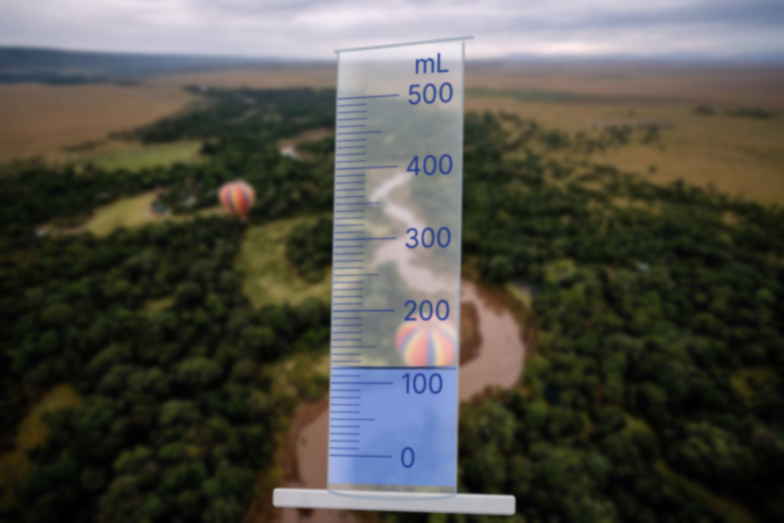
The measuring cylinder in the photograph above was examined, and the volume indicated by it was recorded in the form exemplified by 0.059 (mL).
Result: 120 (mL)
